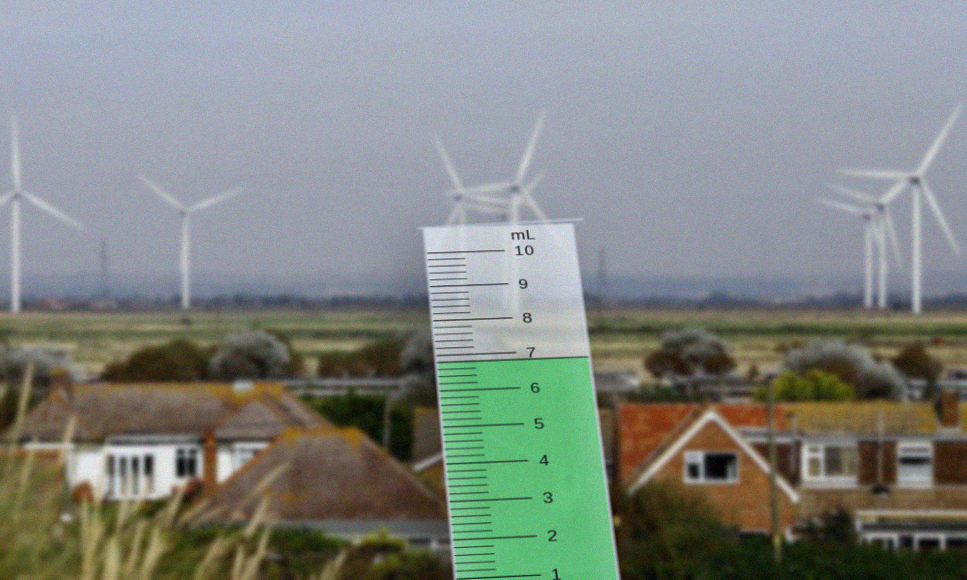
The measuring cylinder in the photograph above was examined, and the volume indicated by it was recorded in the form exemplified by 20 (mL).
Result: 6.8 (mL)
